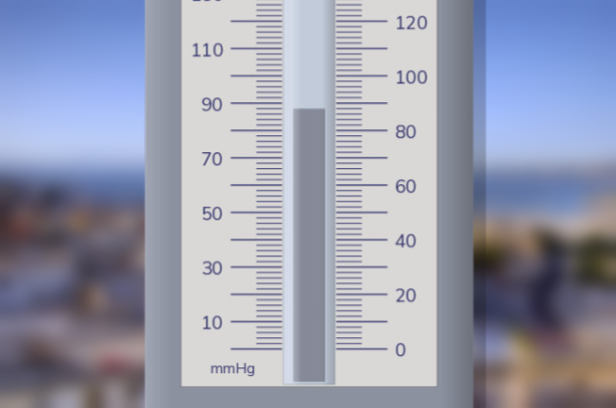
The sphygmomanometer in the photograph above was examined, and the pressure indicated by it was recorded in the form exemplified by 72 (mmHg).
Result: 88 (mmHg)
